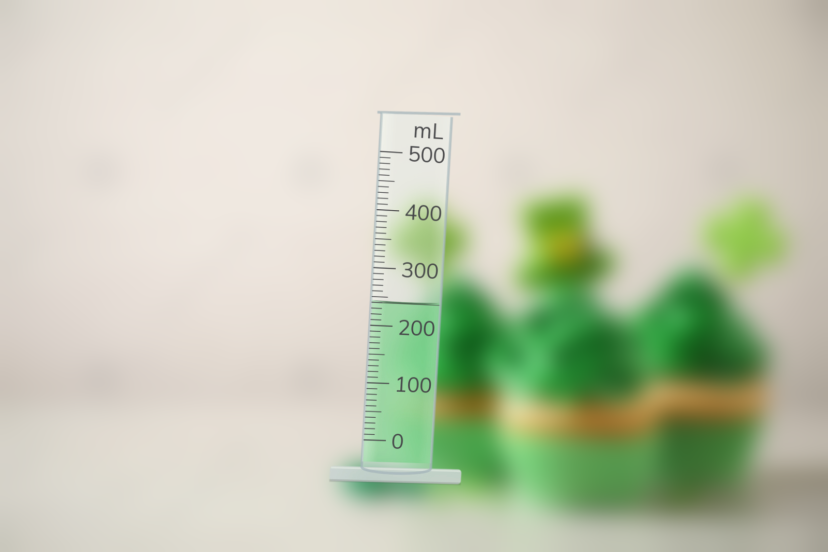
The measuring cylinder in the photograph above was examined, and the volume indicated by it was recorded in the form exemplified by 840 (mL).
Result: 240 (mL)
